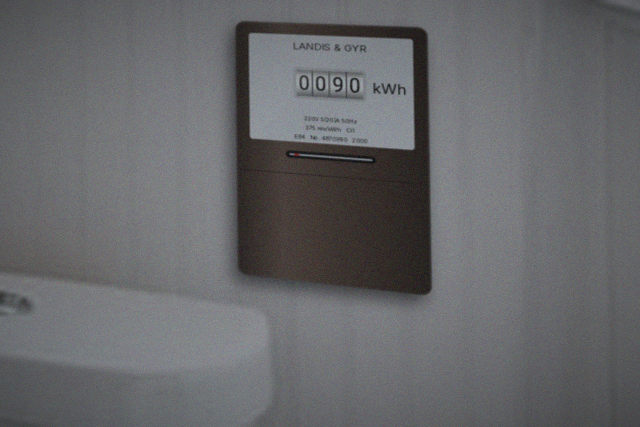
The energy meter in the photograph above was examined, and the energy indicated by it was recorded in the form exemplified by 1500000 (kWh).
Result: 90 (kWh)
